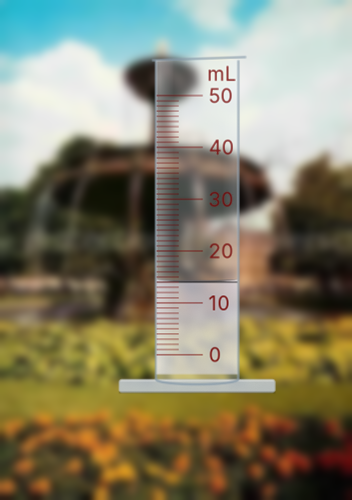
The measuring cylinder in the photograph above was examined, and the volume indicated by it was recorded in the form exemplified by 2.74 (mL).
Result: 14 (mL)
